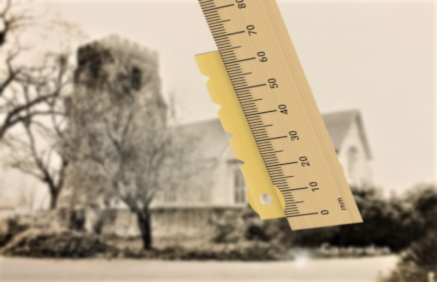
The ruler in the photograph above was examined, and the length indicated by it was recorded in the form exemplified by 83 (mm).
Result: 65 (mm)
